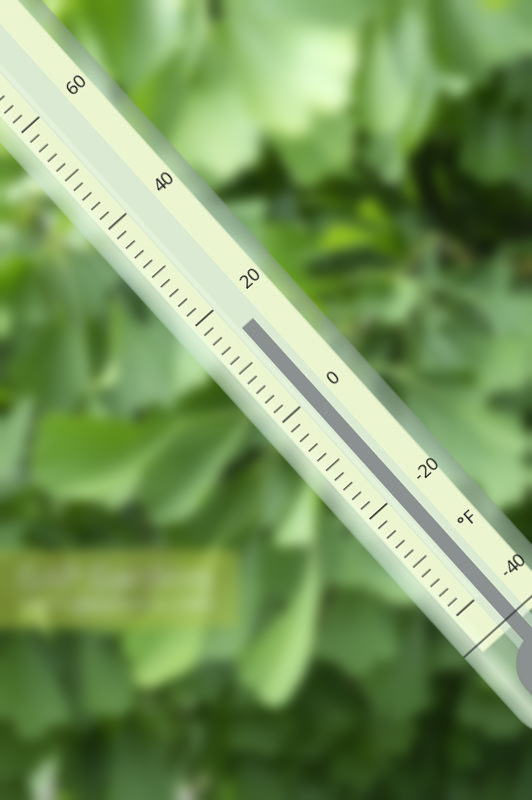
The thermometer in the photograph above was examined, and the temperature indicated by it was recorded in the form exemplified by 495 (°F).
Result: 15 (°F)
